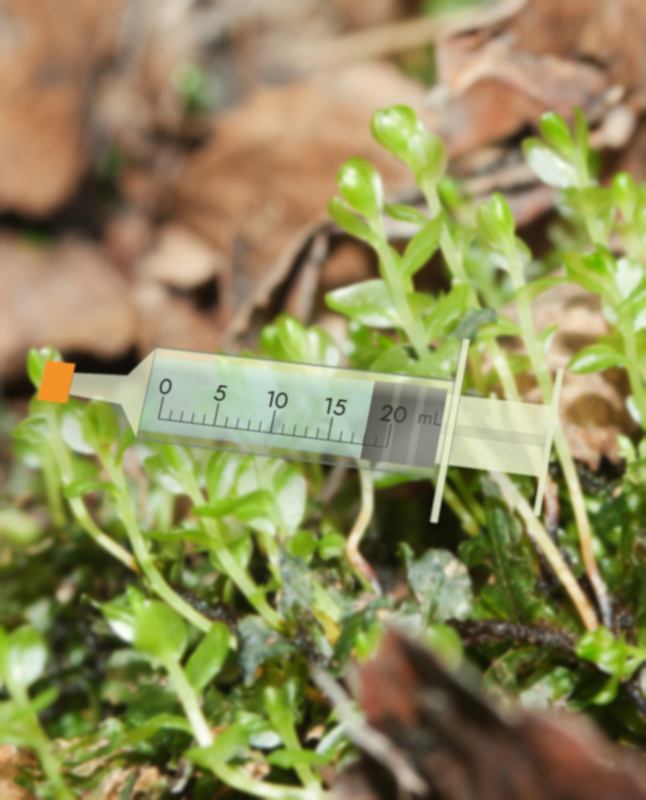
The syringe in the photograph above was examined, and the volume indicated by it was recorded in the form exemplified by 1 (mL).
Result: 18 (mL)
